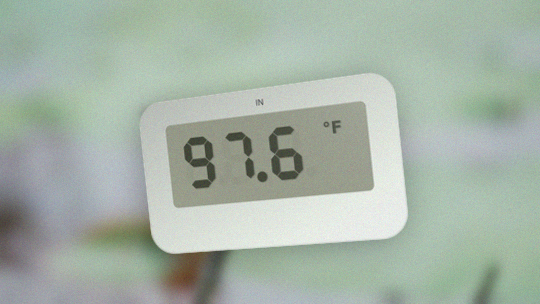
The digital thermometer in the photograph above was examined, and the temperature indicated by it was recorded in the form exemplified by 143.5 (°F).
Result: 97.6 (°F)
